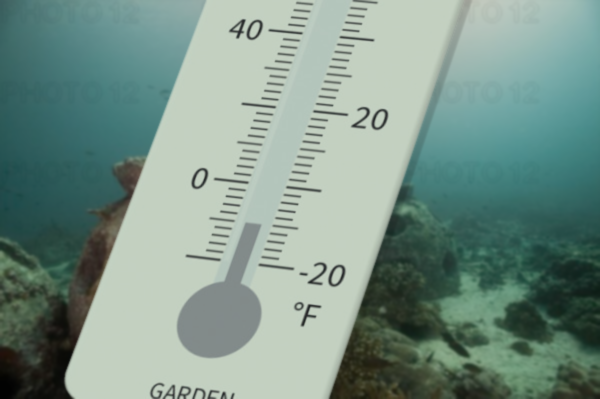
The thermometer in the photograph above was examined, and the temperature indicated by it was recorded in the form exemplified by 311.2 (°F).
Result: -10 (°F)
